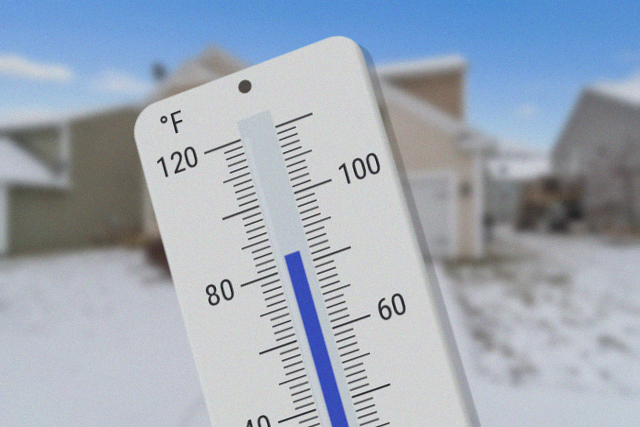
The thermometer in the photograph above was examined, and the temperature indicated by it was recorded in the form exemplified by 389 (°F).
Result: 84 (°F)
